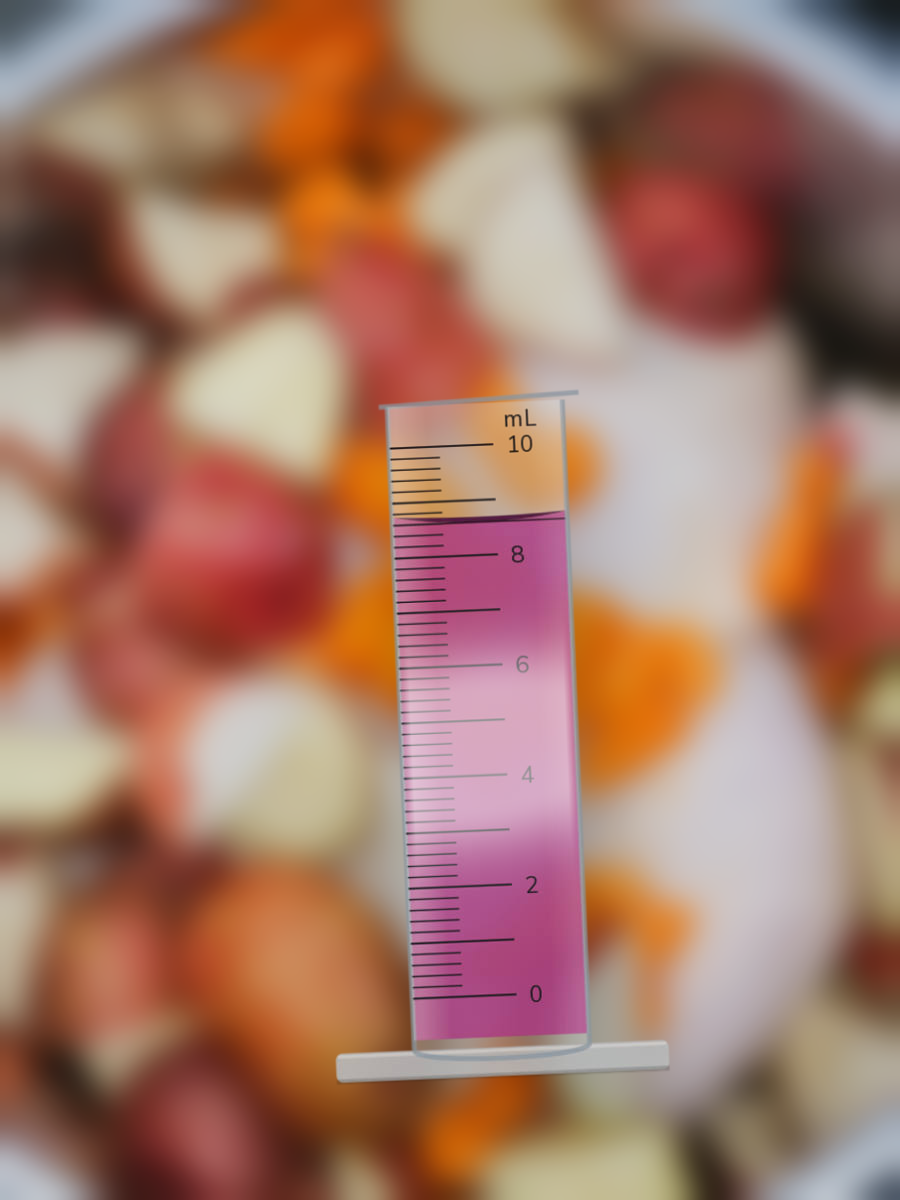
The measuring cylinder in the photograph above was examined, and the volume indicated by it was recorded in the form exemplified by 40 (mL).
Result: 8.6 (mL)
